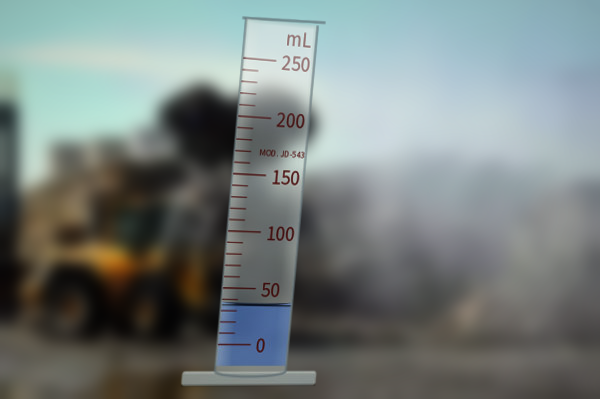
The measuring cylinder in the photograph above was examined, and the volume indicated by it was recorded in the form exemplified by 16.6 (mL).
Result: 35 (mL)
